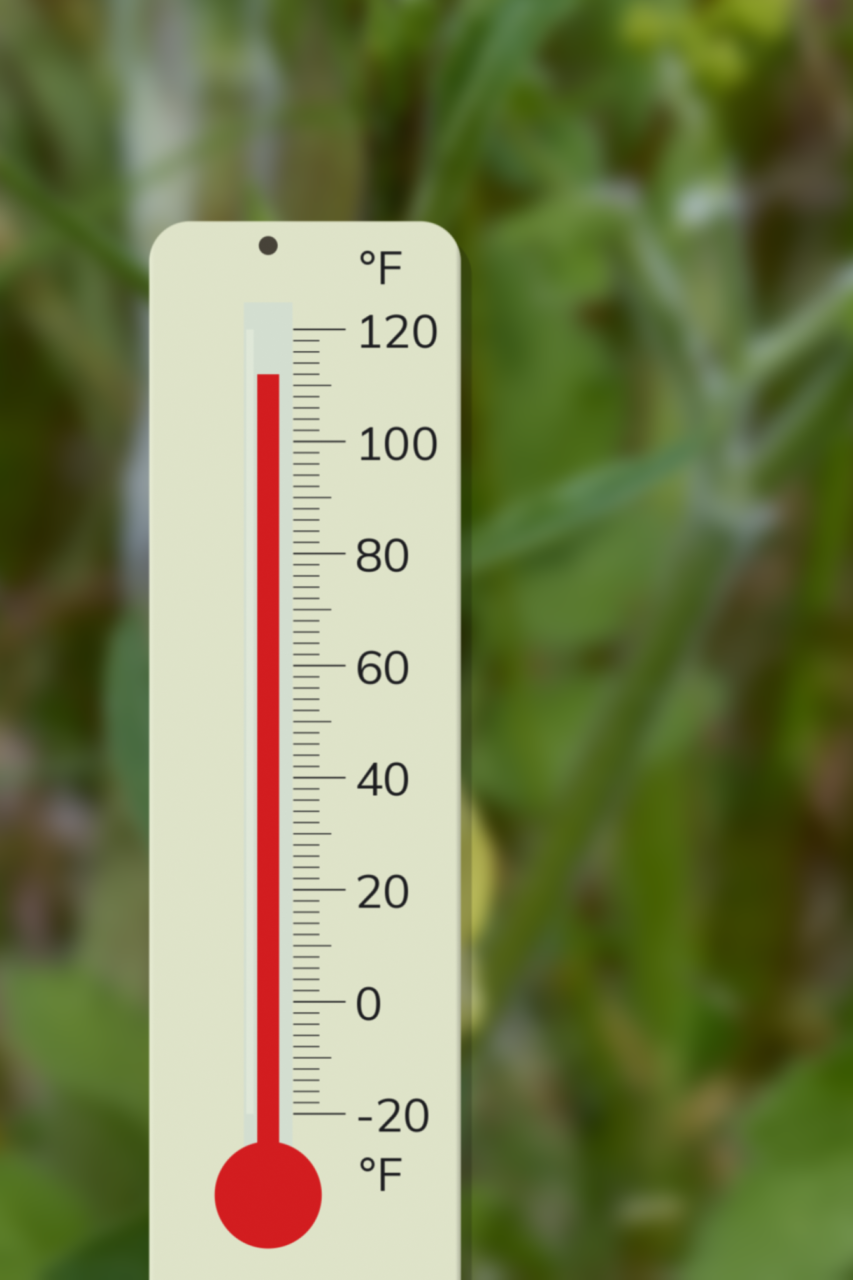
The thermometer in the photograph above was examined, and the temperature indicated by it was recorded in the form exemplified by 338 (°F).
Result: 112 (°F)
